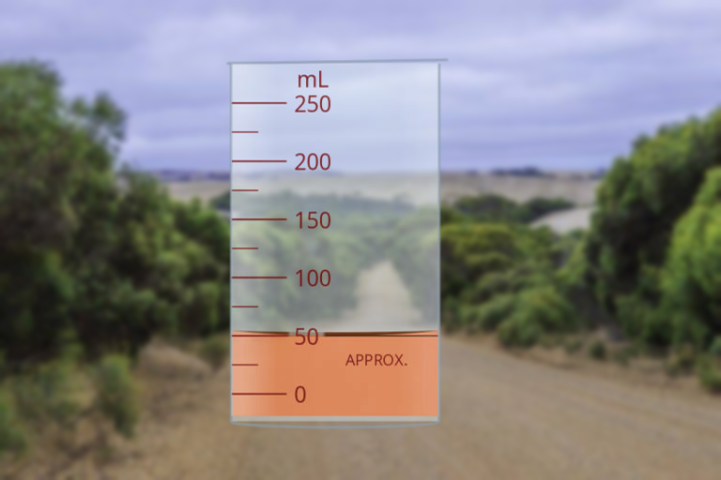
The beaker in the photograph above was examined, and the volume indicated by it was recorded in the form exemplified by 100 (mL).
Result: 50 (mL)
